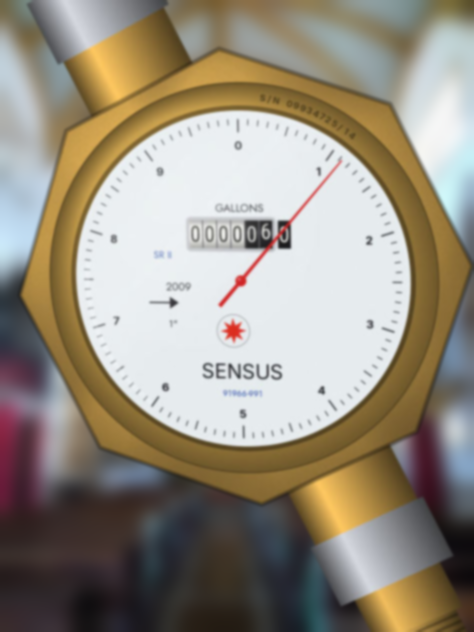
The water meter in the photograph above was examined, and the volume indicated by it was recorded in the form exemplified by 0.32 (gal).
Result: 61.1 (gal)
